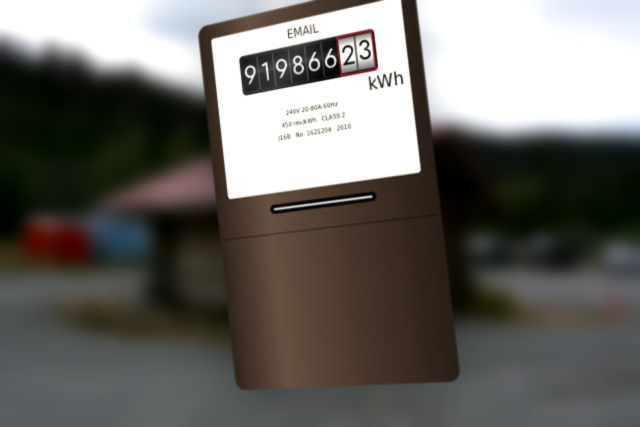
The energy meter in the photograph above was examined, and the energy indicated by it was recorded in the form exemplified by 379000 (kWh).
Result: 919866.23 (kWh)
